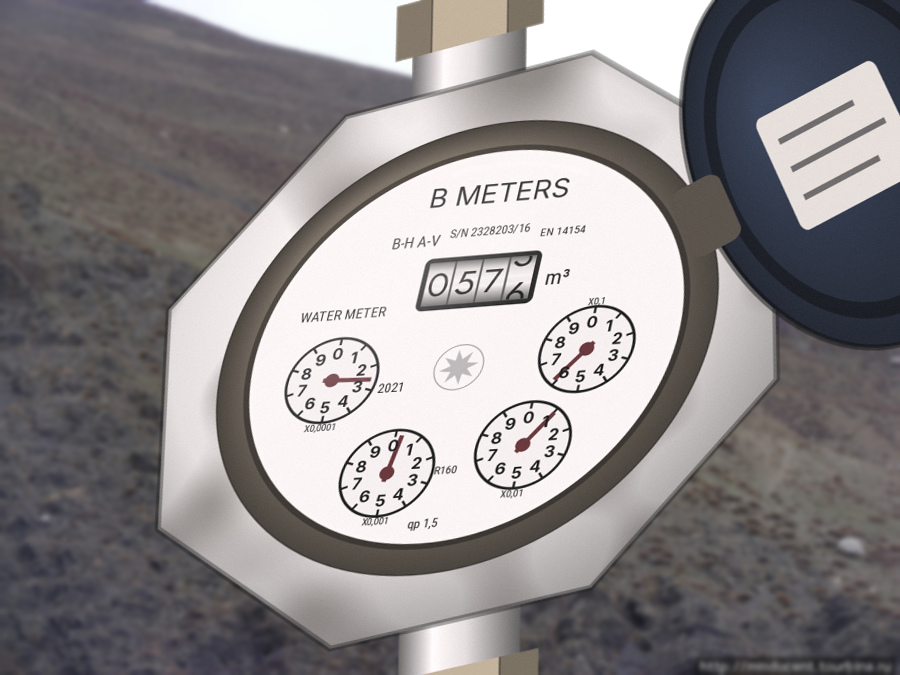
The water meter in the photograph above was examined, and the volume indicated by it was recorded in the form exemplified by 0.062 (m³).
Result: 575.6102 (m³)
